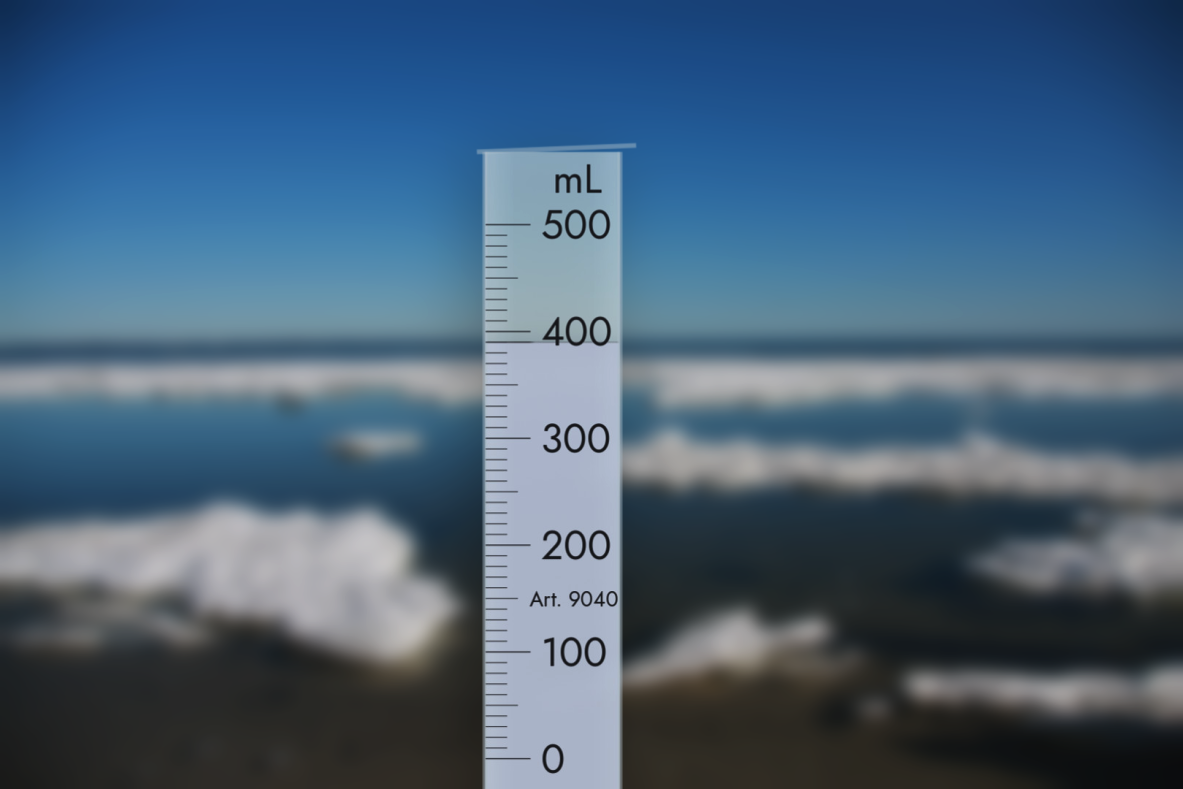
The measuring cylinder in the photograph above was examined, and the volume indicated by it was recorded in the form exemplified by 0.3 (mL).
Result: 390 (mL)
